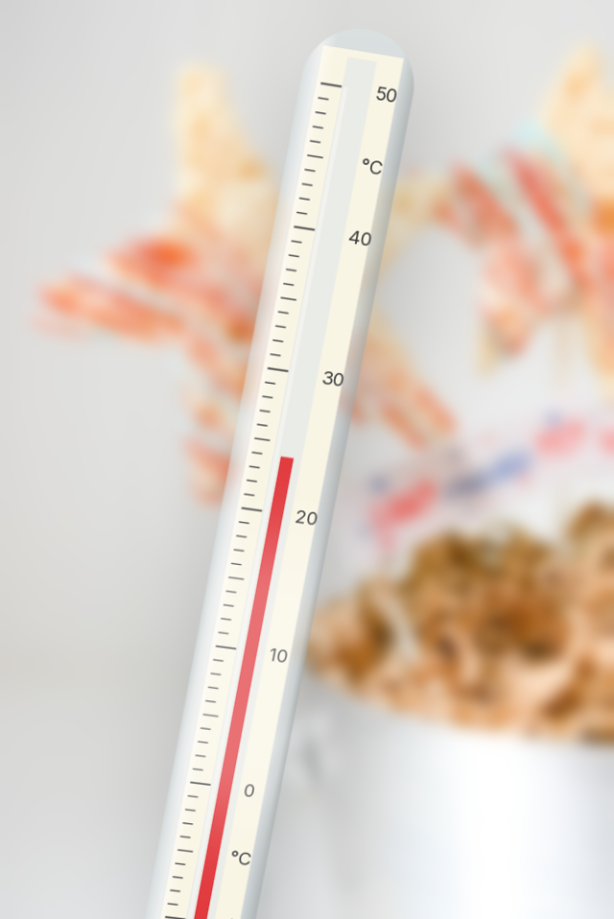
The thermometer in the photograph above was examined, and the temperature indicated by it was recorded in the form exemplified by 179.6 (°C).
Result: 24 (°C)
